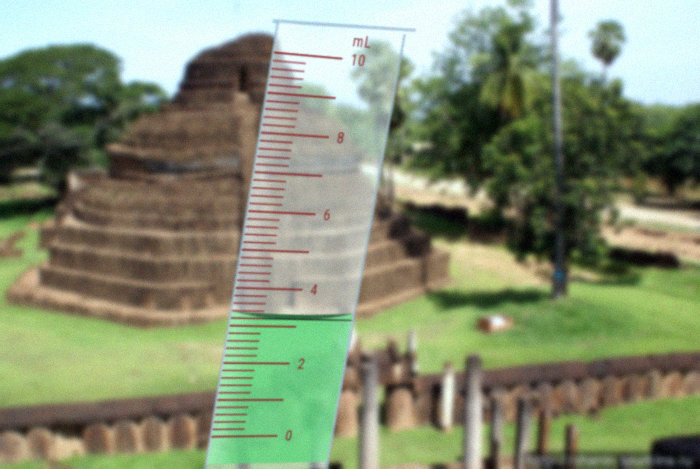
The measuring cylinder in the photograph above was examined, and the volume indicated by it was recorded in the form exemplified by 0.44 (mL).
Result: 3.2 (mL)
